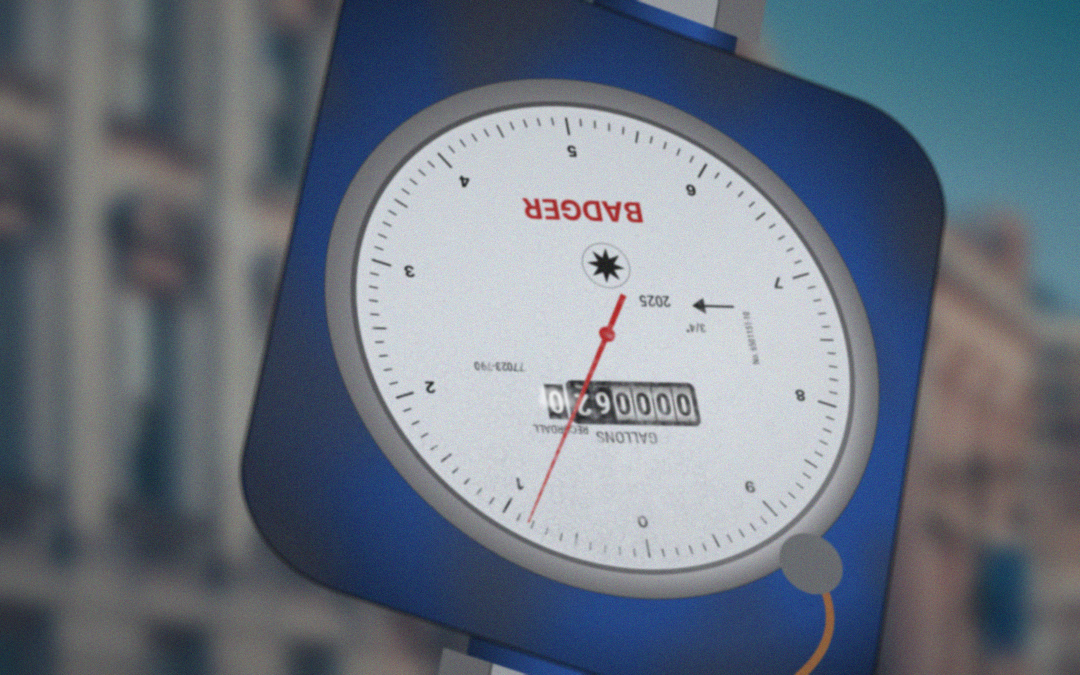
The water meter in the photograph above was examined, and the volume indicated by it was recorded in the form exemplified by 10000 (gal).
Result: 620.8 (gal)
